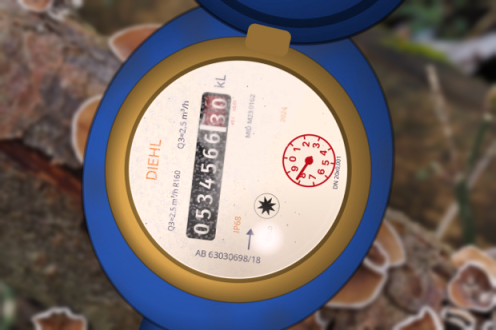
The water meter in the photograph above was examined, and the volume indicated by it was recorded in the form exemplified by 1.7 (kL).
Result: 534566.298 (kL)
